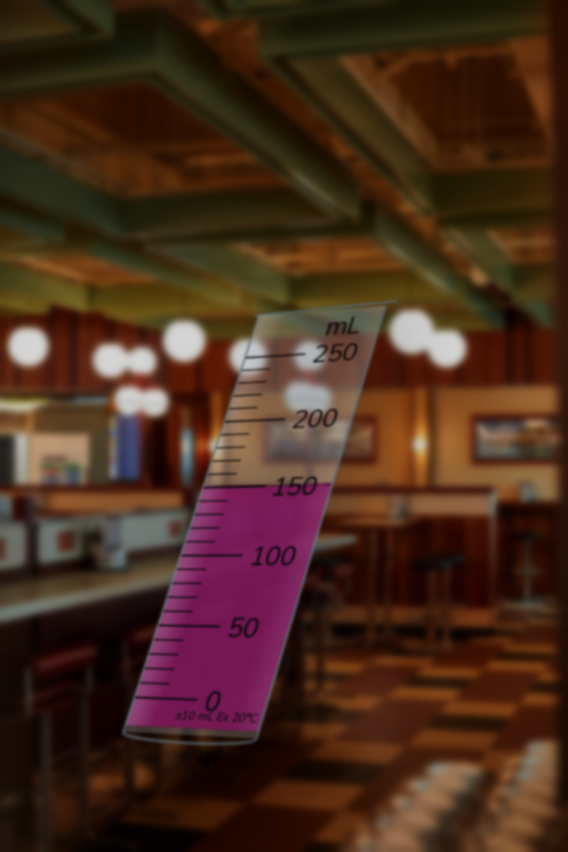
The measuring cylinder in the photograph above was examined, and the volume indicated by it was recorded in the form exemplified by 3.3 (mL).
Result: 150 (mL)
